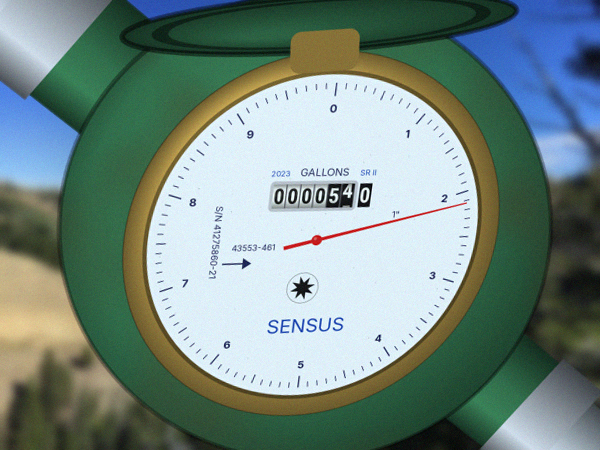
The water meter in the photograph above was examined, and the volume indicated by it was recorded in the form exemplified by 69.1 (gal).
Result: 542.1 (gal)
